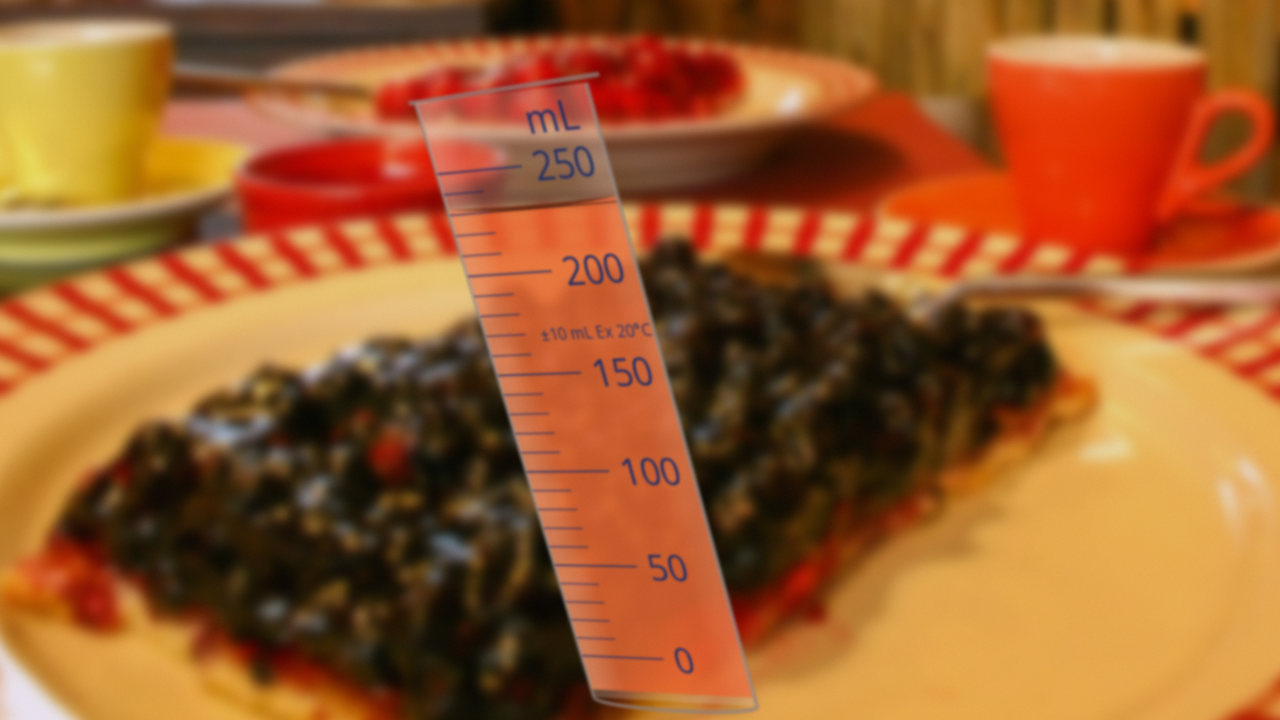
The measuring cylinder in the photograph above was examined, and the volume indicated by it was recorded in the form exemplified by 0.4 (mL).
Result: 230 (mL)
